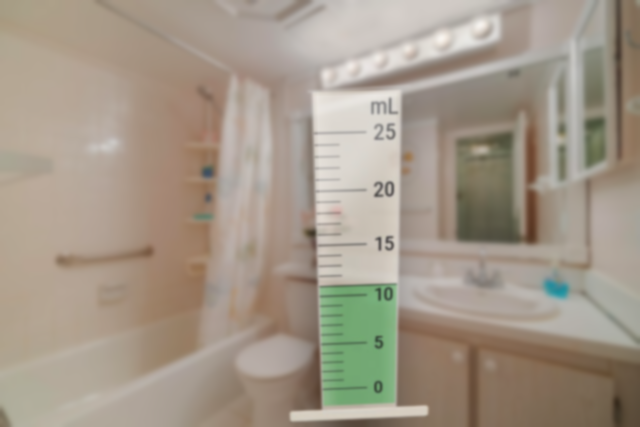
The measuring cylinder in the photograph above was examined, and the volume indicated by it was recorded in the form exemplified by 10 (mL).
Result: 11 (mL)
